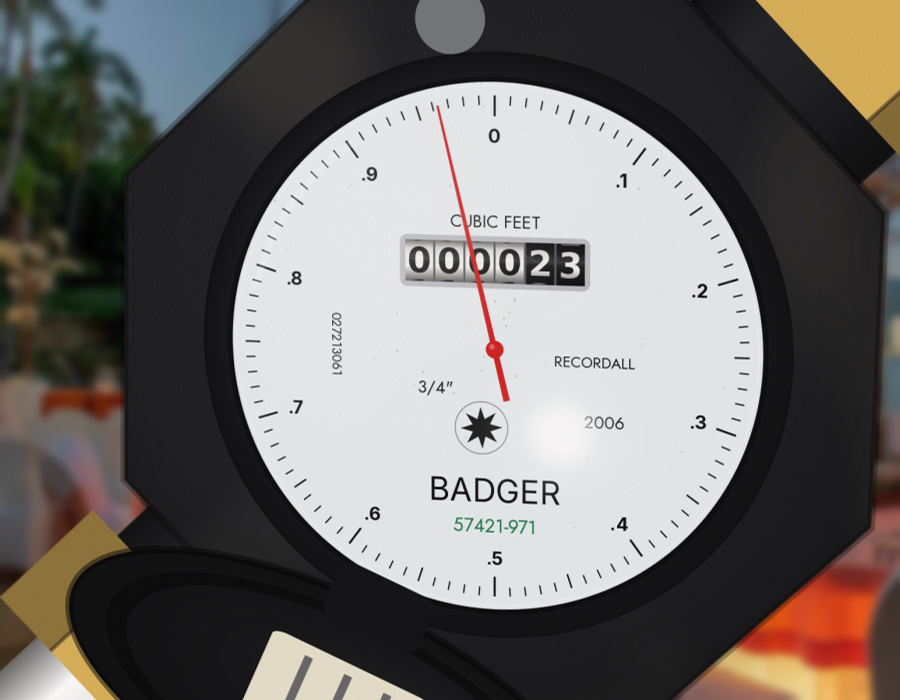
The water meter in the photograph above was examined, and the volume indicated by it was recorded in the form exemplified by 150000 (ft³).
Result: 22.96 (ft³)
